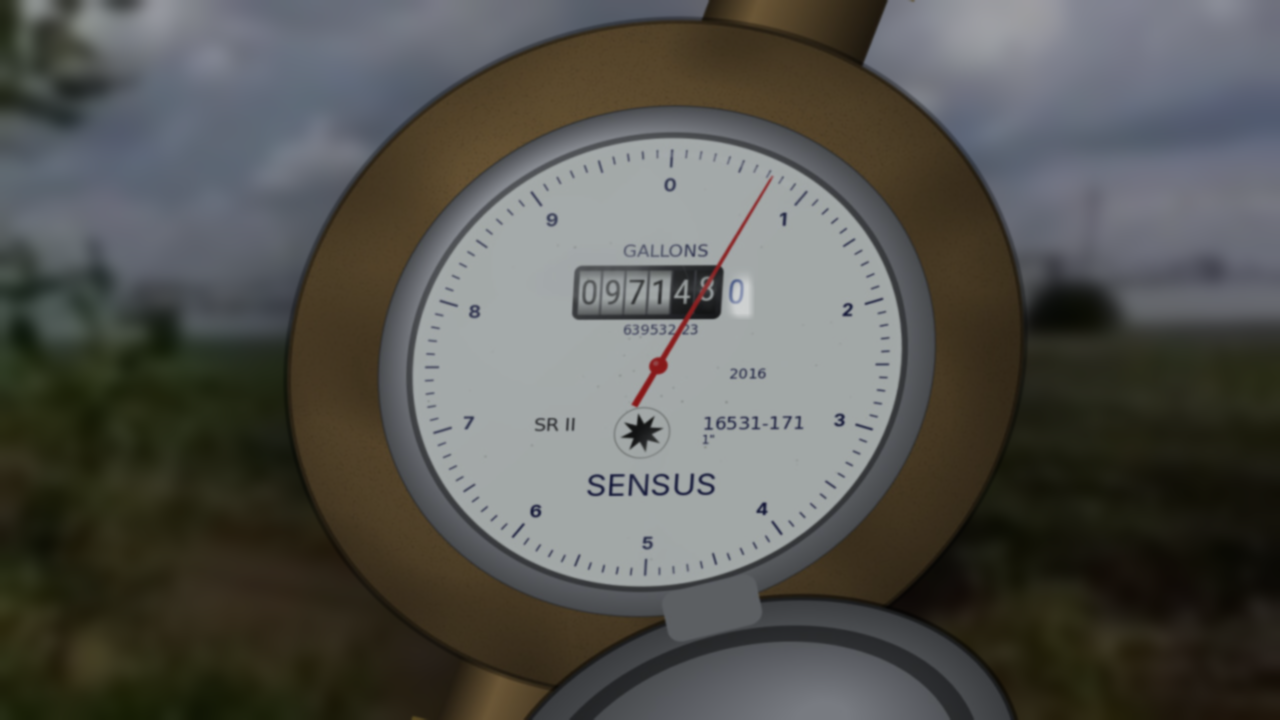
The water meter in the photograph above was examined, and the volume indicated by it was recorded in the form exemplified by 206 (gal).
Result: 971480.7 (gal)
